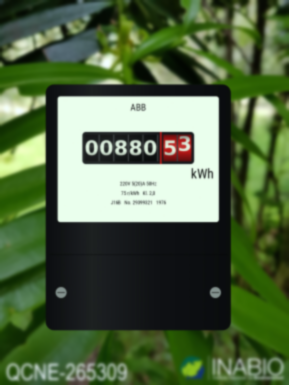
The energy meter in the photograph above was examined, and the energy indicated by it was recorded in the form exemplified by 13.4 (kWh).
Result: 880.53 (kWh)
